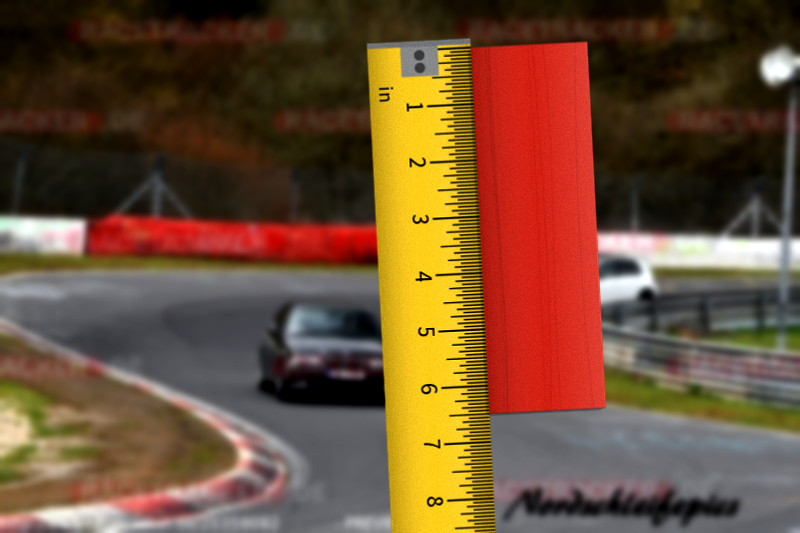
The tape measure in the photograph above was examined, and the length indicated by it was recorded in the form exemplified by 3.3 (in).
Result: 6.5 (in)
